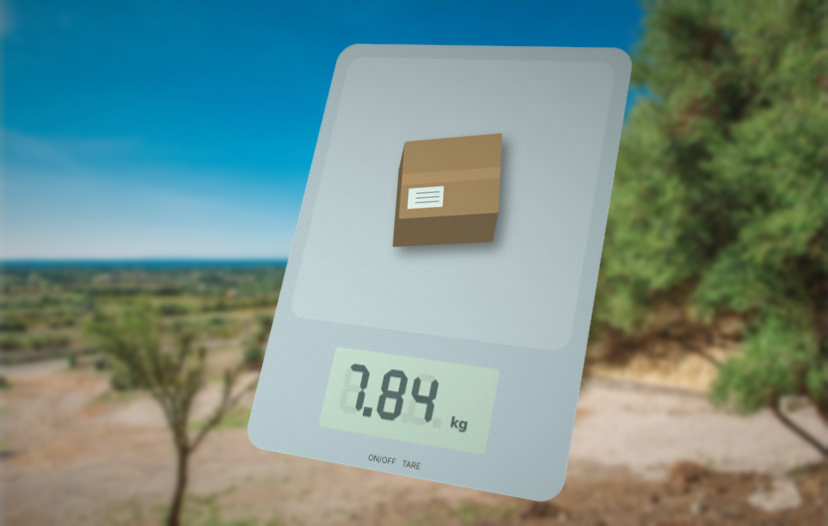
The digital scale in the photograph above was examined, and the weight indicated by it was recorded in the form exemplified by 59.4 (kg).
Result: 7.84 (kg)
